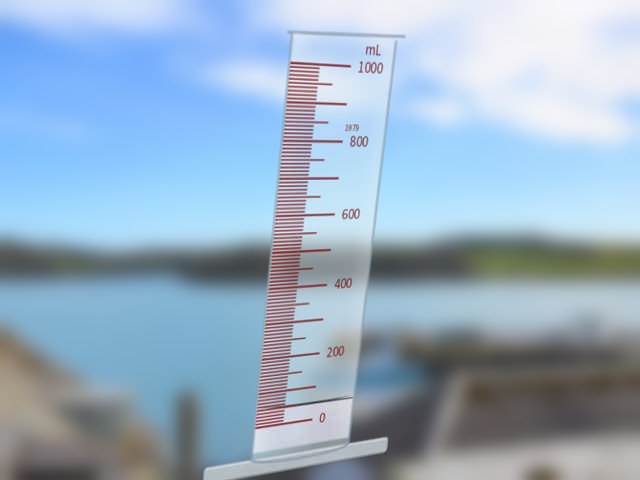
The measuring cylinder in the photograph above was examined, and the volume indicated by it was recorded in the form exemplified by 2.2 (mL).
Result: 50 (mL)
